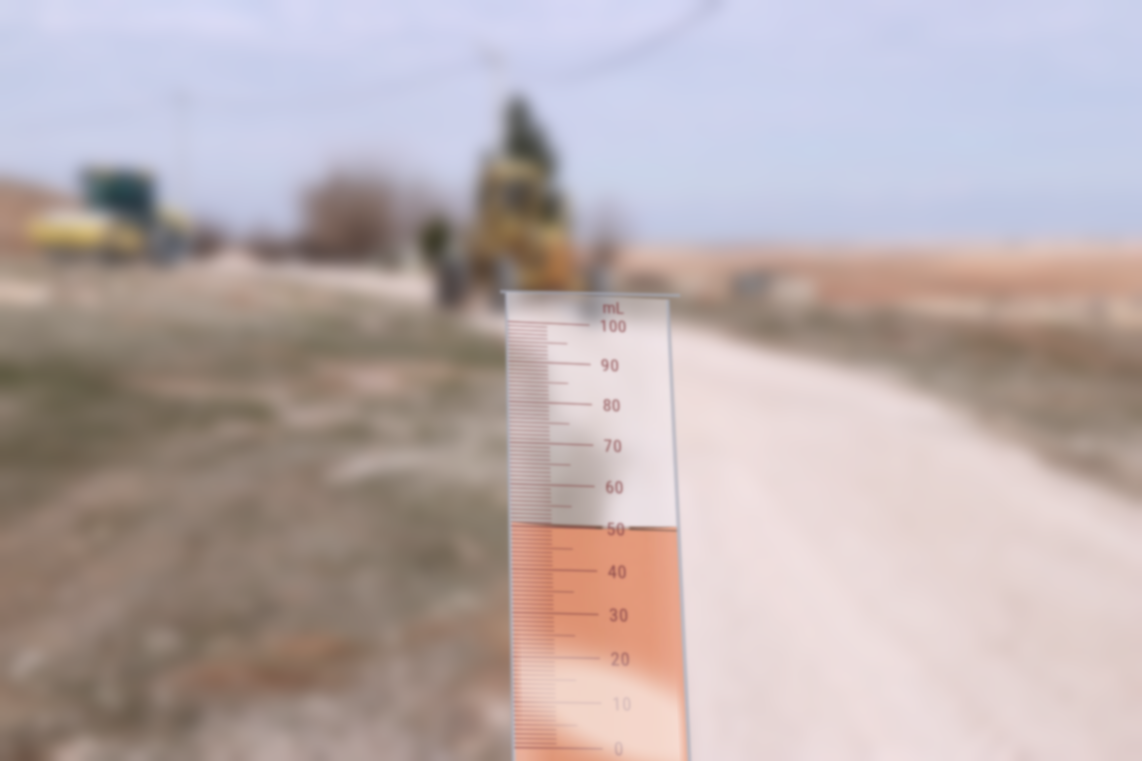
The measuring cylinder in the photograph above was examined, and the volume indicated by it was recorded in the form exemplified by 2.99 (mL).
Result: 50 (mL)
